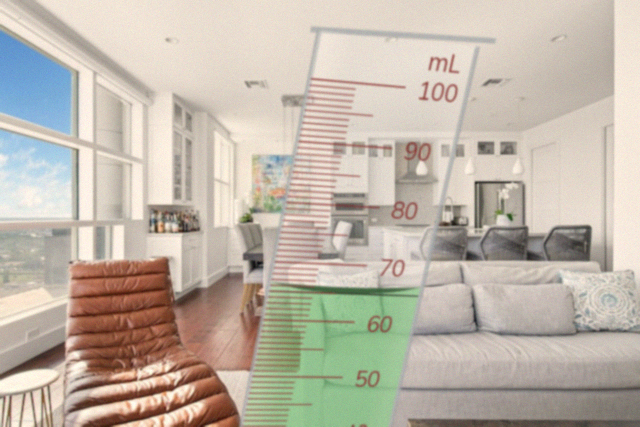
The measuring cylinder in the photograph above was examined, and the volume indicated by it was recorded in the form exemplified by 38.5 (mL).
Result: 65 (mL)
